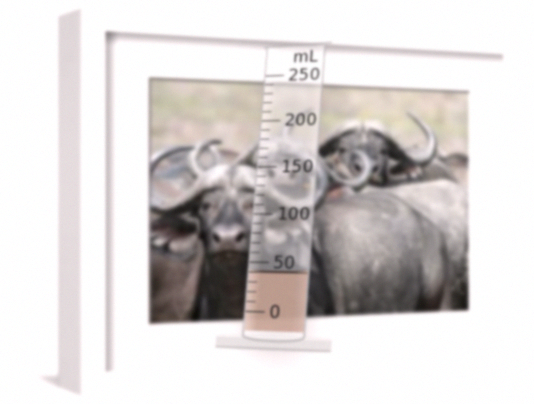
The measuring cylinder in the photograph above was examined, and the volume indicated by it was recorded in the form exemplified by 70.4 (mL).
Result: 40 (mL)
